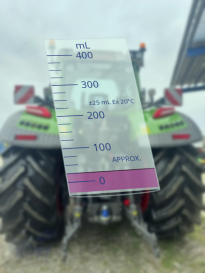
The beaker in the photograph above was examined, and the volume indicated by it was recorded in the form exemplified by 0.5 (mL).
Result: 25 (mL)
